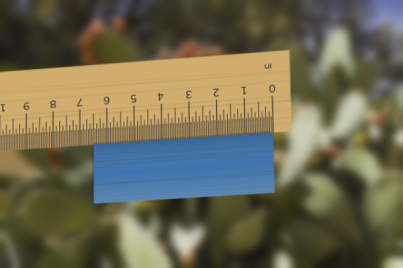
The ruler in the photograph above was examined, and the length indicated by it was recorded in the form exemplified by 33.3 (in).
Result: 6.5 (in)
